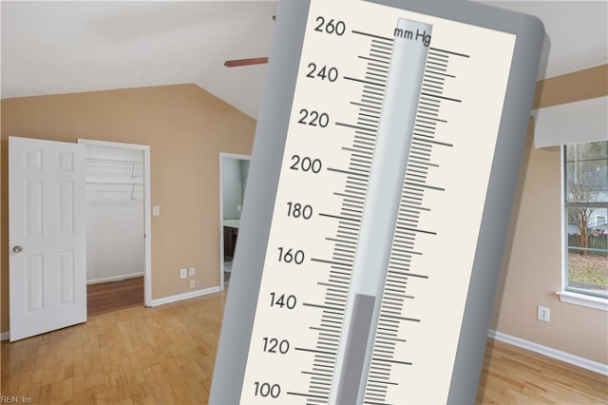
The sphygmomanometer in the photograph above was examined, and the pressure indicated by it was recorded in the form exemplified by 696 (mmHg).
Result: 148 (mmHg)
